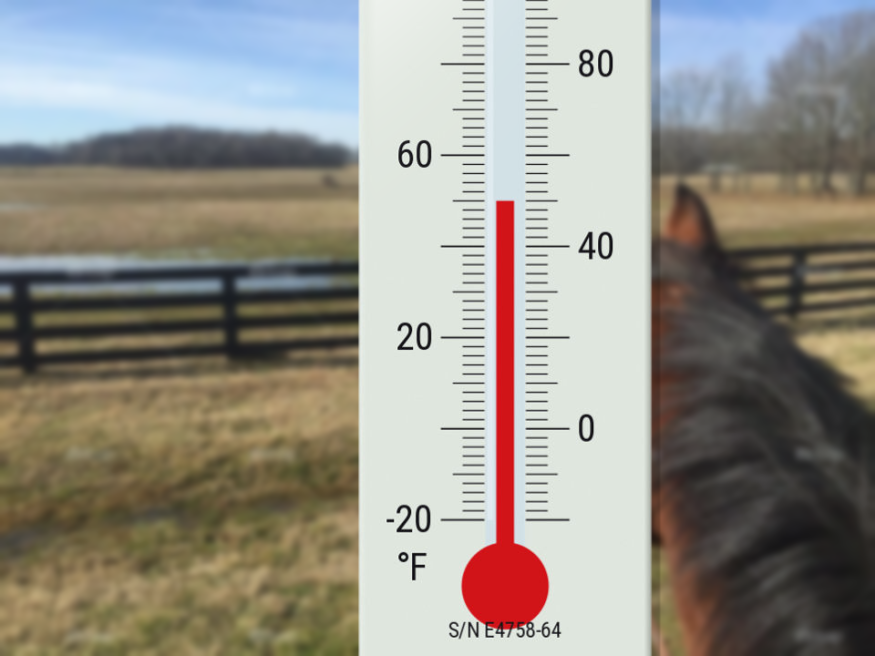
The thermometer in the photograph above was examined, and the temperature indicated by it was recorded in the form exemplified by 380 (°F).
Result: 50 (°F)
